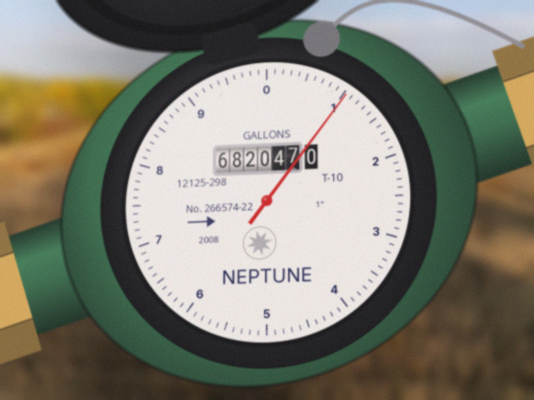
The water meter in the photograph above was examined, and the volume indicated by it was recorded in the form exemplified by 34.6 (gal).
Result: 6820471.0 (gal)
